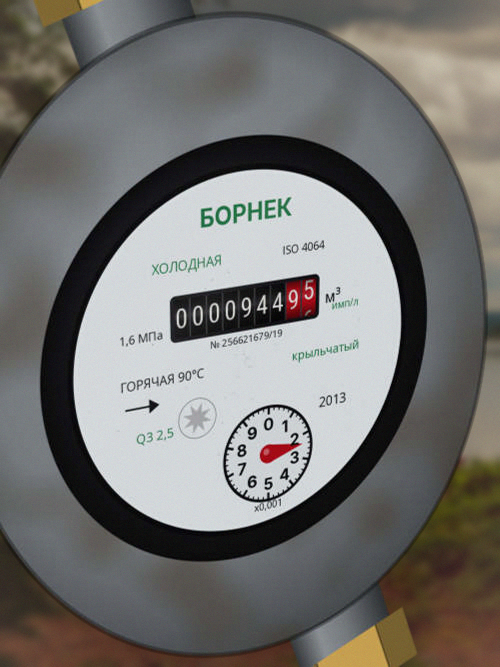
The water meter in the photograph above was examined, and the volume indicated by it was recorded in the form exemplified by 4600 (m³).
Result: 944.952 (m³)
